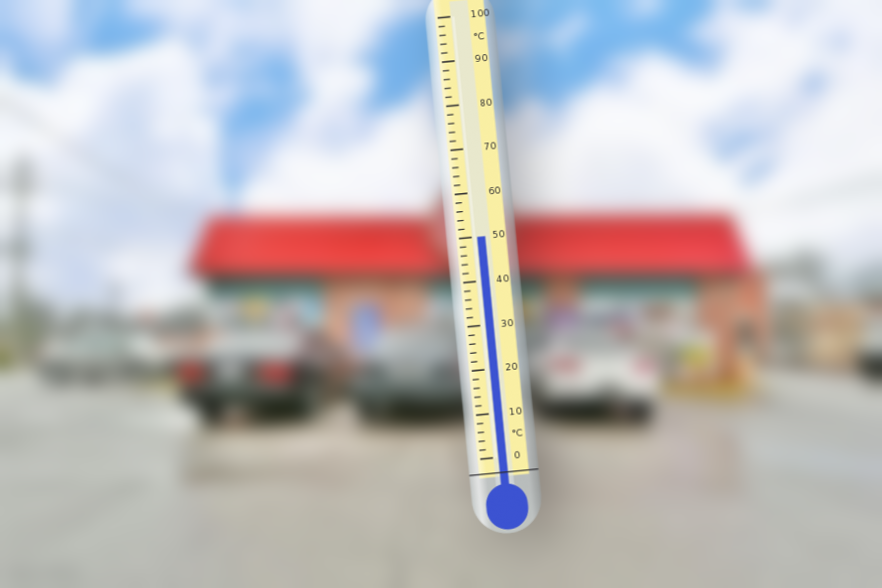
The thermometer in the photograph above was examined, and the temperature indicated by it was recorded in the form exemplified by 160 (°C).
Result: 50 (°C)
